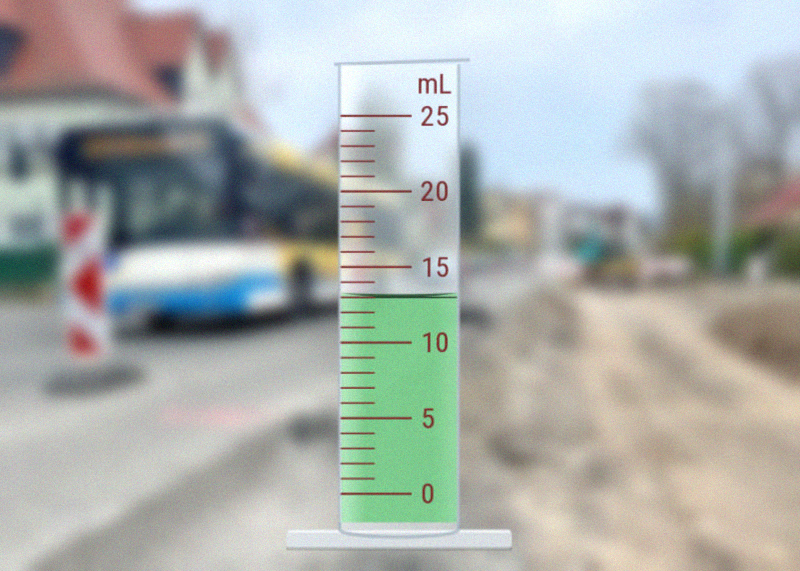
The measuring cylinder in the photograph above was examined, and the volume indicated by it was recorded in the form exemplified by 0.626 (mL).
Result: 13 (mL)
